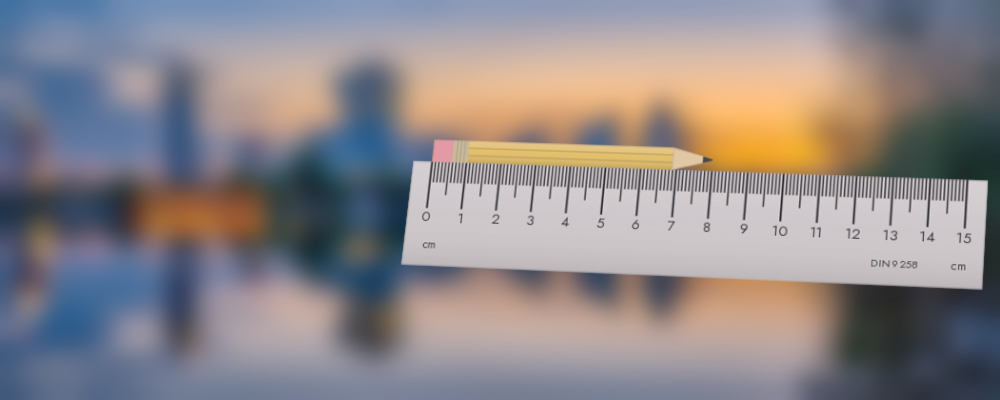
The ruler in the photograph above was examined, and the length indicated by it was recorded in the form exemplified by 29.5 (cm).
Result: 8 (cm)
